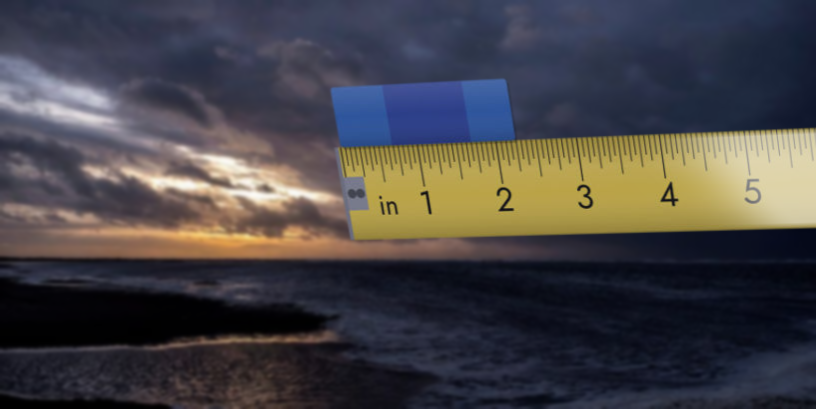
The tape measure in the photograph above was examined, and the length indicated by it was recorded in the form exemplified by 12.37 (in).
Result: 2.25 (in)
